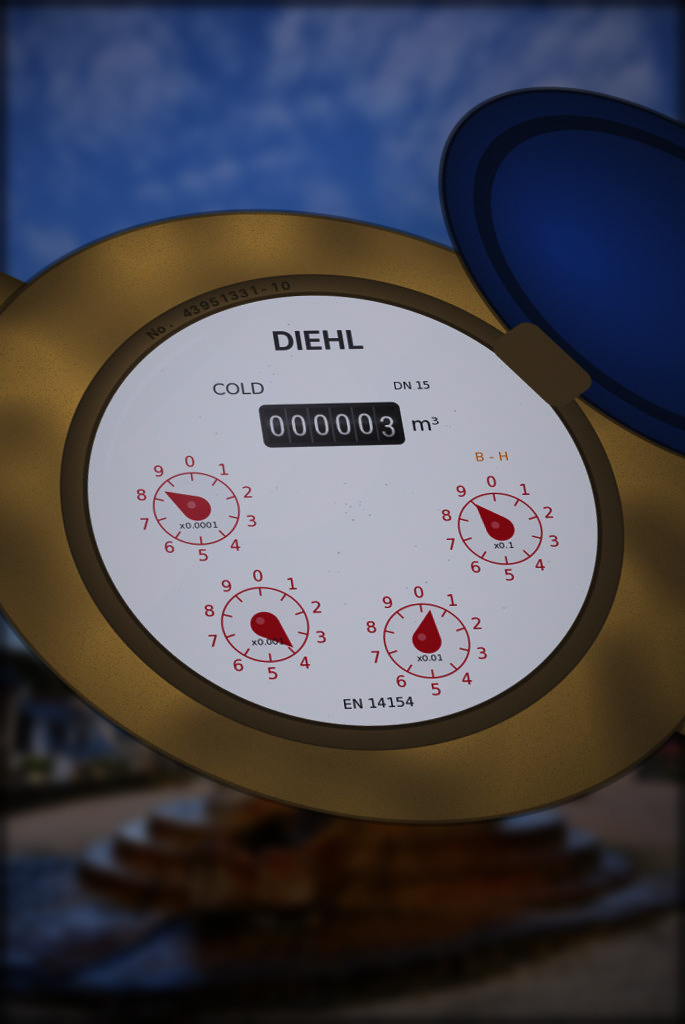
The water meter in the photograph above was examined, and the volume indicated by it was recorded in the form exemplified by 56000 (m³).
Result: 2.9038 (m³)
